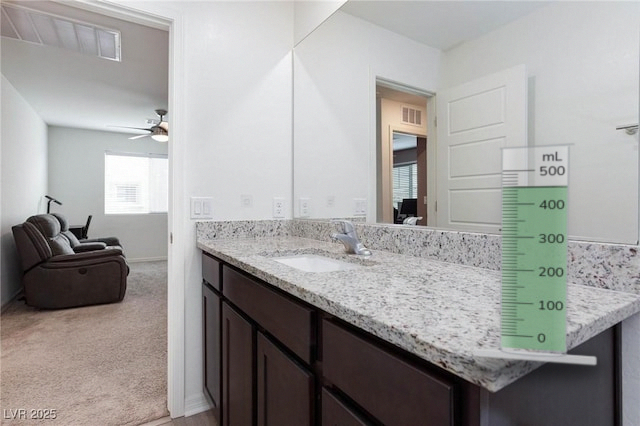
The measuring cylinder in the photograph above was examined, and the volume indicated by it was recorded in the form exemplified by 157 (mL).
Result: 450 (mL)
